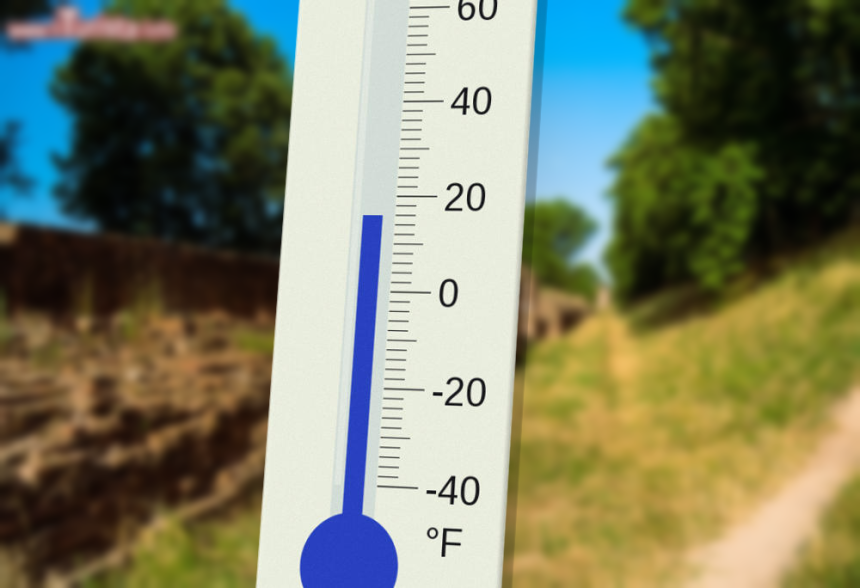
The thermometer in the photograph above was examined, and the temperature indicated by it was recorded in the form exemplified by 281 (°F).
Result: 16 (°F)
